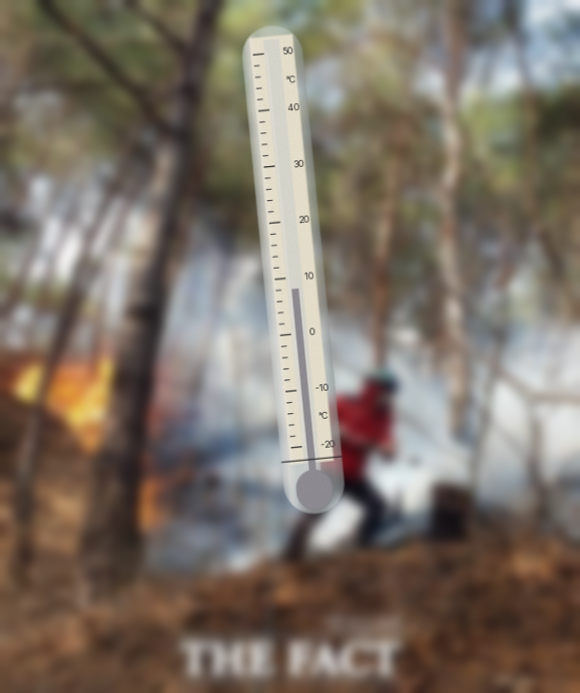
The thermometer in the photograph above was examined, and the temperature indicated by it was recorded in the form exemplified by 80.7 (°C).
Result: 8 (°C)
